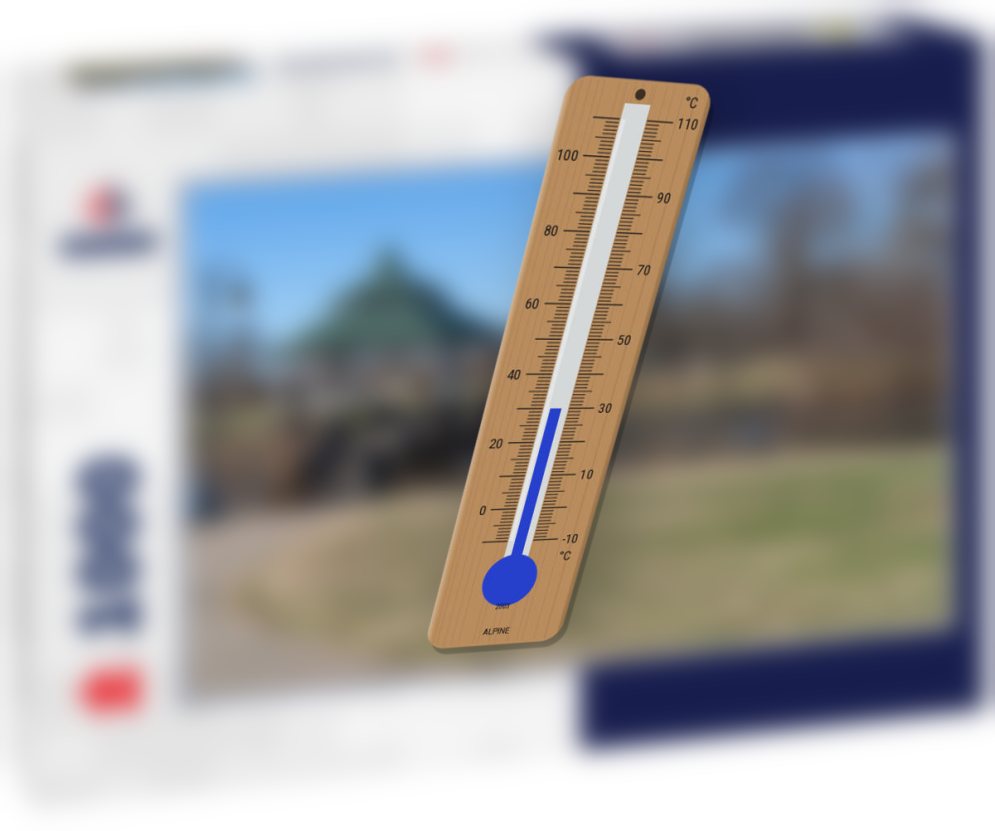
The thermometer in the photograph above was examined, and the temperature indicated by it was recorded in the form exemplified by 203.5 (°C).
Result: 30 (°C)
